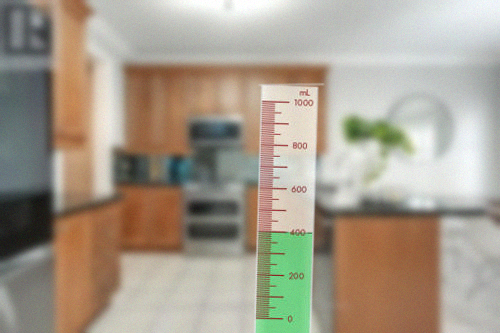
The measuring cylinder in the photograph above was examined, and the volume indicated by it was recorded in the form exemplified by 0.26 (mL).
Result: 400 (mL)
